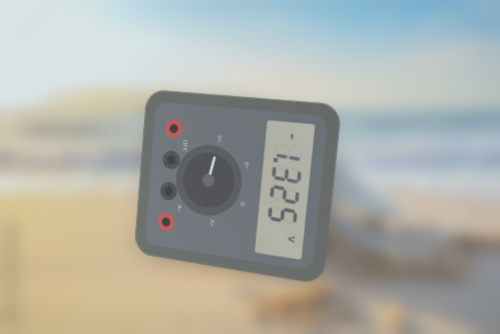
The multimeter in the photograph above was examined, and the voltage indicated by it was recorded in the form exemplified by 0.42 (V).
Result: -1.325 (V)
